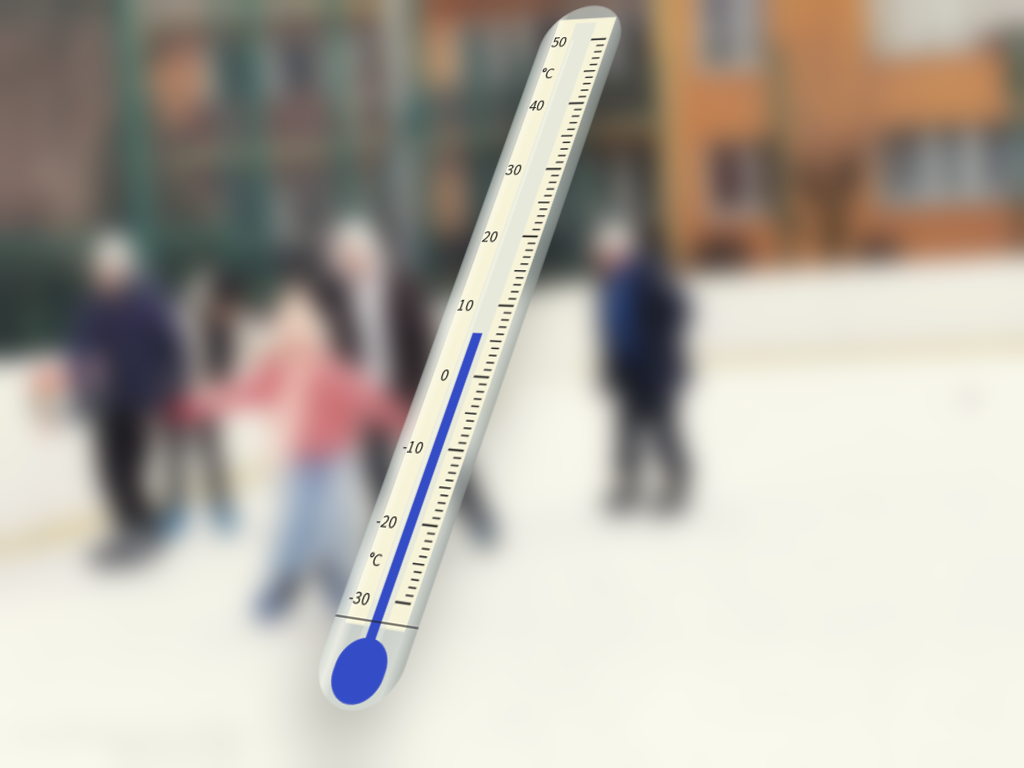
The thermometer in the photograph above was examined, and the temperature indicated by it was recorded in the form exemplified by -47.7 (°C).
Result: 6 (°C)
